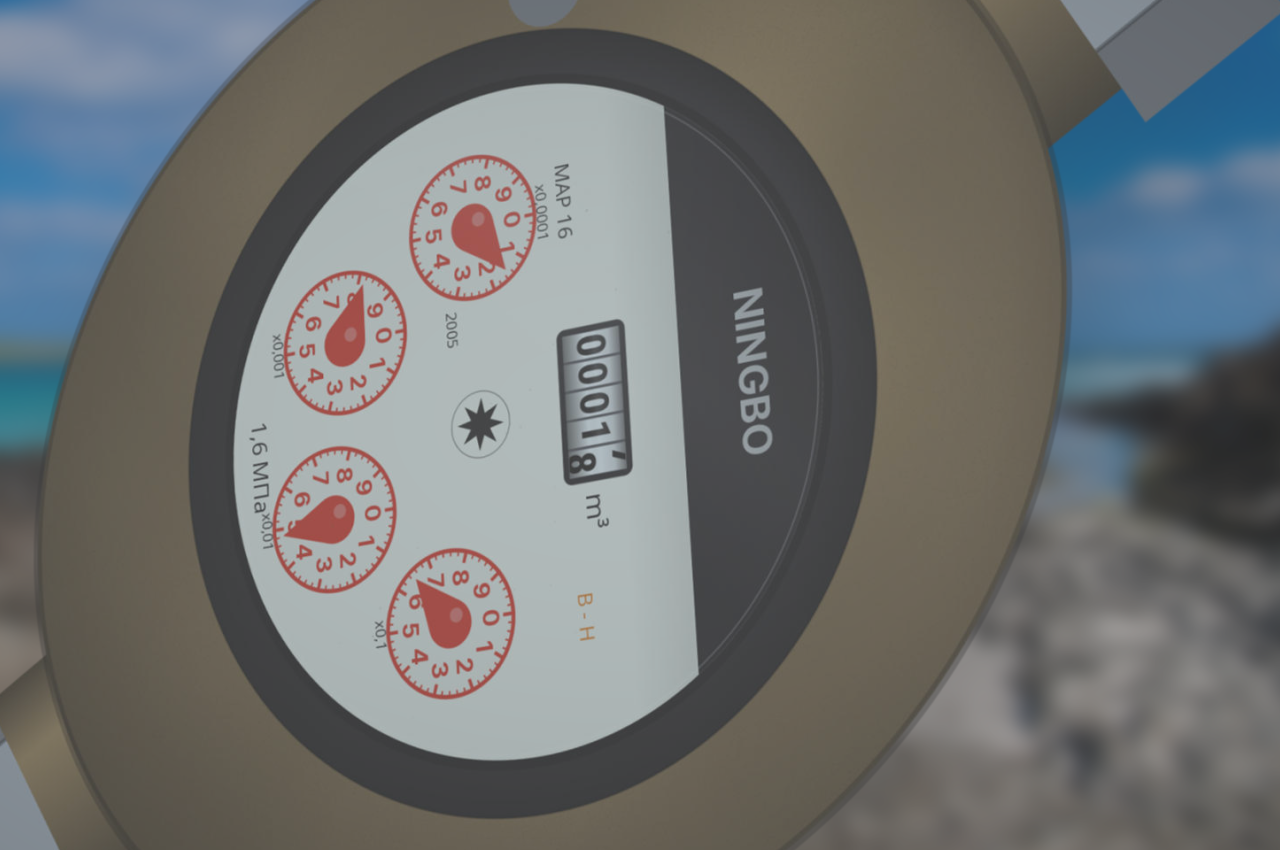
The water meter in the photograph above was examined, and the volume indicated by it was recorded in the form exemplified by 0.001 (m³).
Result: 17.6481 (m³)
